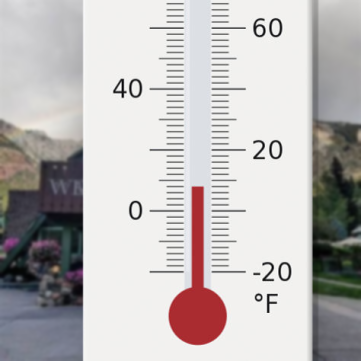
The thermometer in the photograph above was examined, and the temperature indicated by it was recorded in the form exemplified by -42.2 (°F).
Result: 8 (°F)
